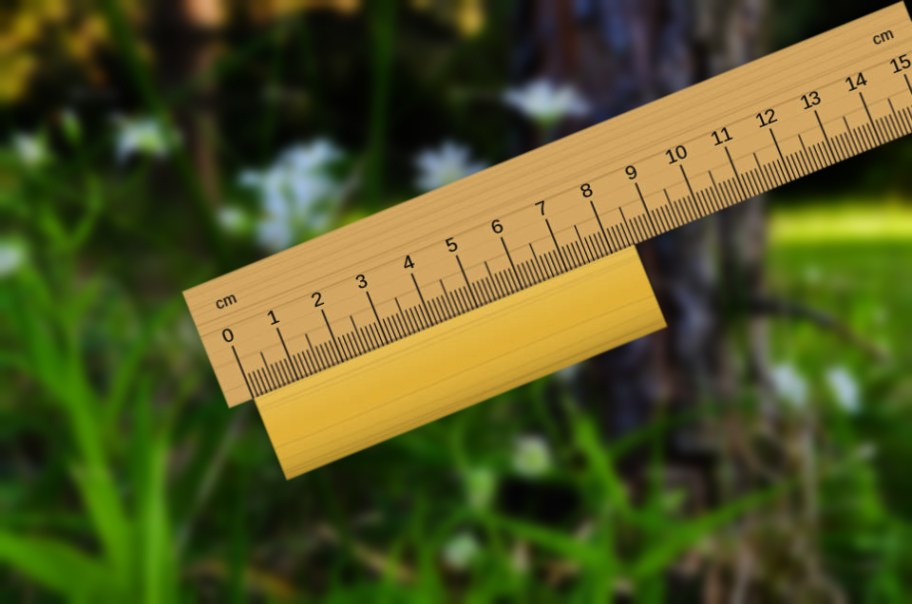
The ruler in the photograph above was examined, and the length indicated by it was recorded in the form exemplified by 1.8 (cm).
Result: 8.5 (cm)
